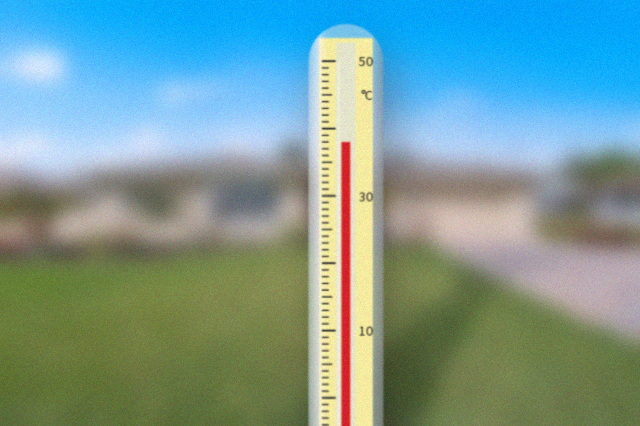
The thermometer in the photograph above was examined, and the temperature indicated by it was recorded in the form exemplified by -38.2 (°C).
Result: 38 (°C)
